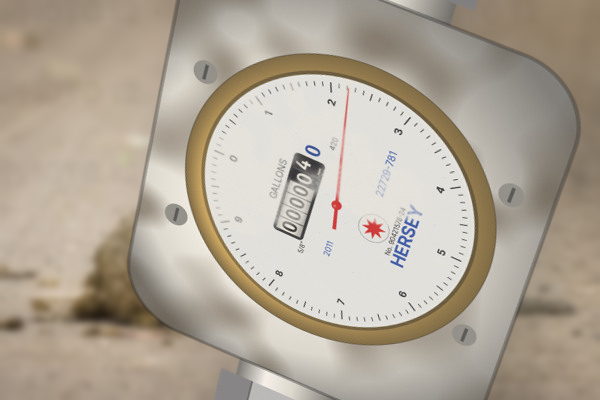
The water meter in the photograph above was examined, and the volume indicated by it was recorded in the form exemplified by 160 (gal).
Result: 42.2 (gal)
